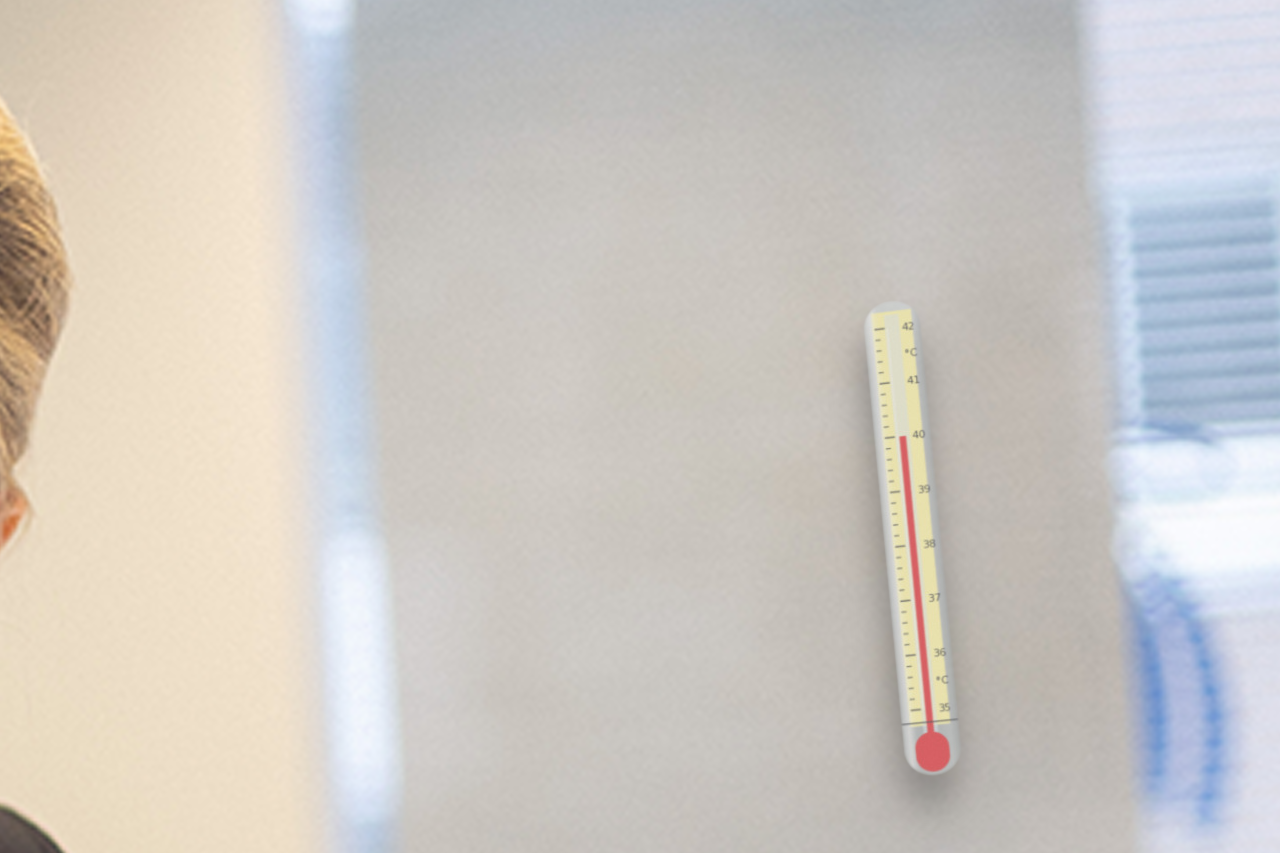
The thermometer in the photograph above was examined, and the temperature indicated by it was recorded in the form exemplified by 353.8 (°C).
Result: 40 (°C)
